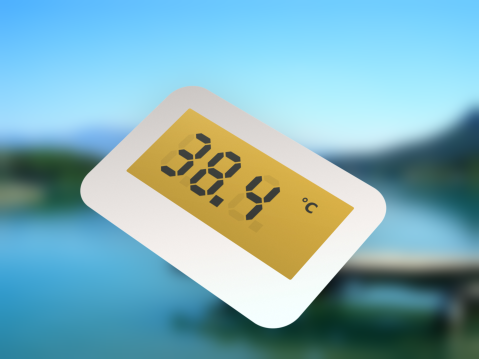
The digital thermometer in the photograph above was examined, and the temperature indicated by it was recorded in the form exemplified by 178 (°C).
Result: 38.4 (°C)
